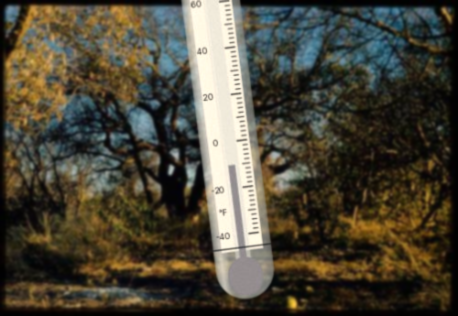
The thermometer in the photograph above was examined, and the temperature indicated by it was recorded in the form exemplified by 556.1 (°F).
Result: -10 (°F)
